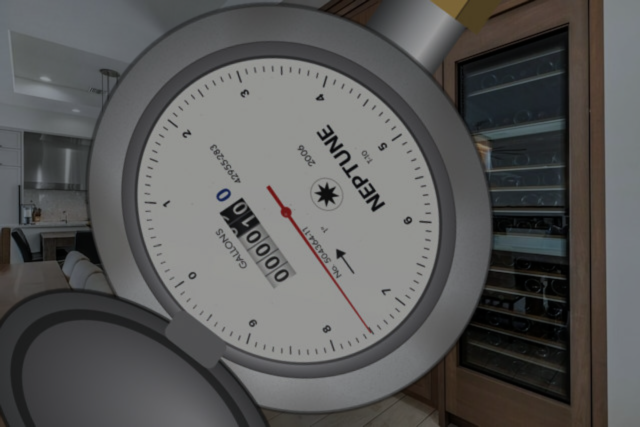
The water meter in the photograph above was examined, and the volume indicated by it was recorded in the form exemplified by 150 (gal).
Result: 97.5 (gal)
